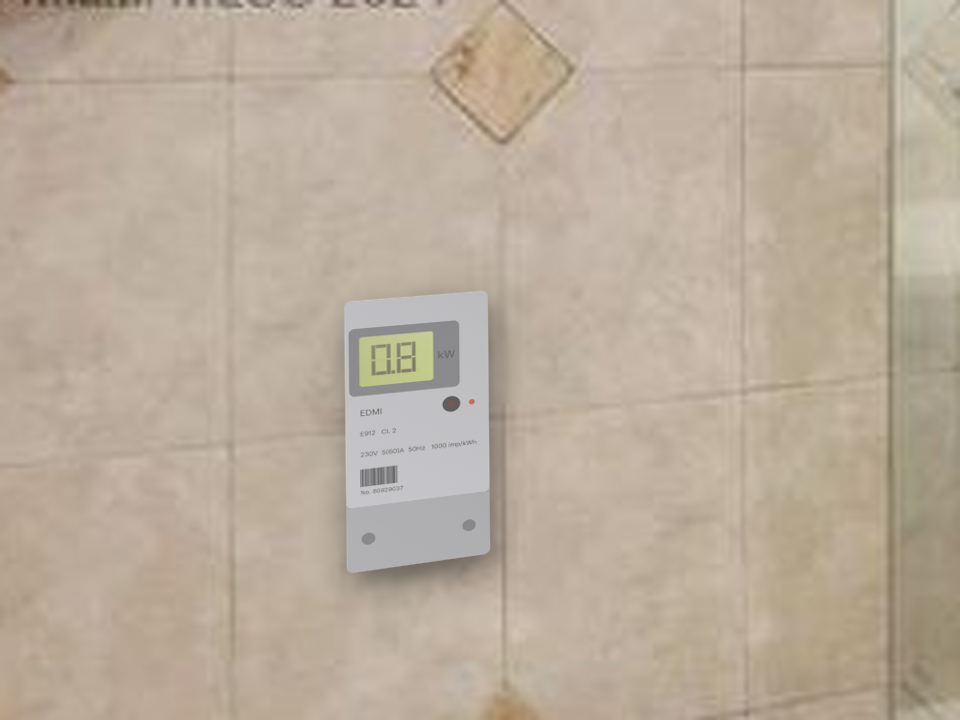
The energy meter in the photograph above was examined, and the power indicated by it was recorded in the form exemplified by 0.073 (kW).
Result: 0.8 (kW)
